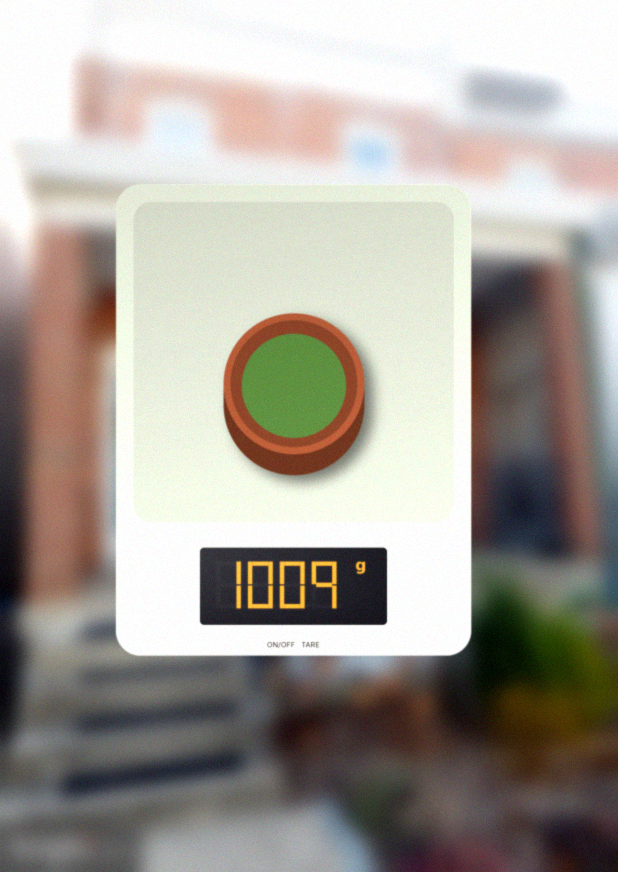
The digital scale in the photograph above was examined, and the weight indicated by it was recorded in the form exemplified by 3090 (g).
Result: 1009 (g)
